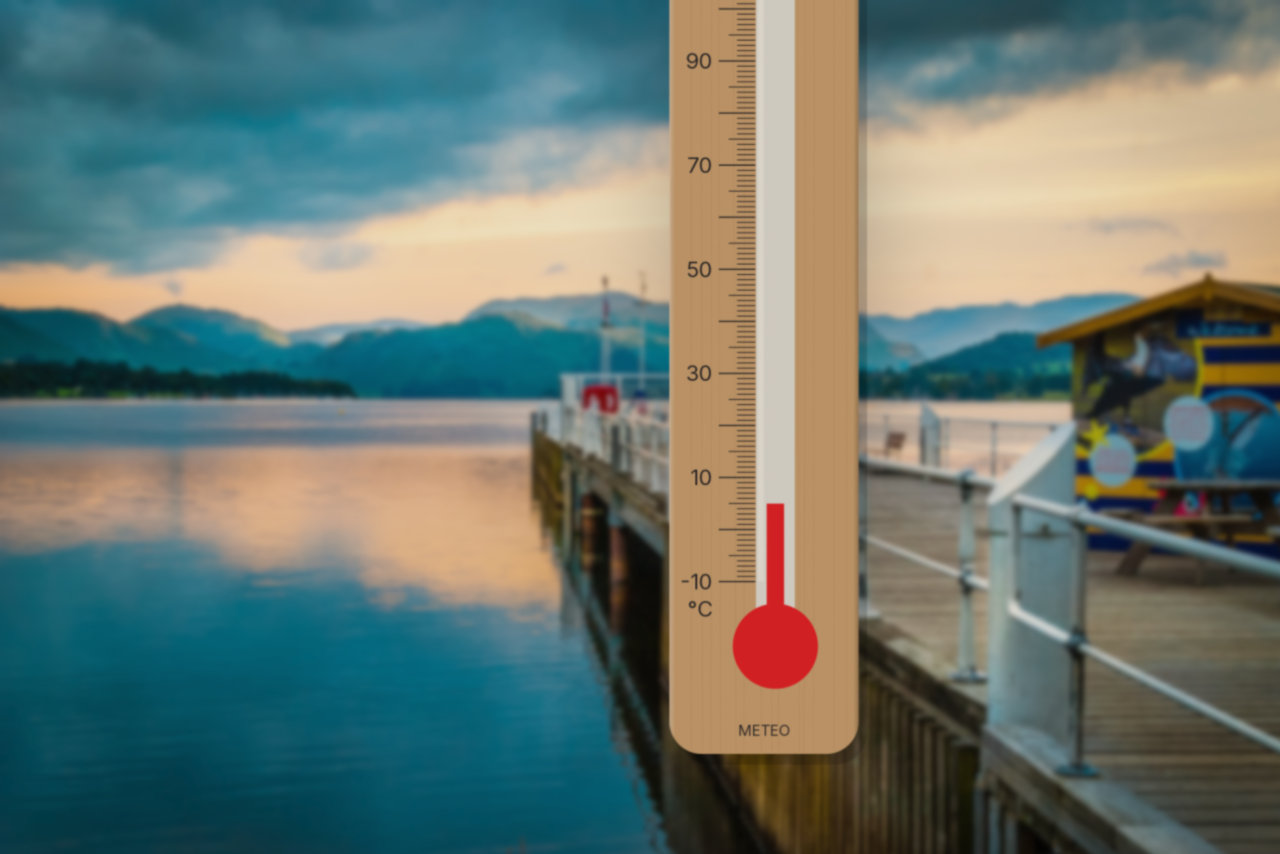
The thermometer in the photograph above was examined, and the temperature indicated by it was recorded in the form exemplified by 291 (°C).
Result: 5 (°C)
